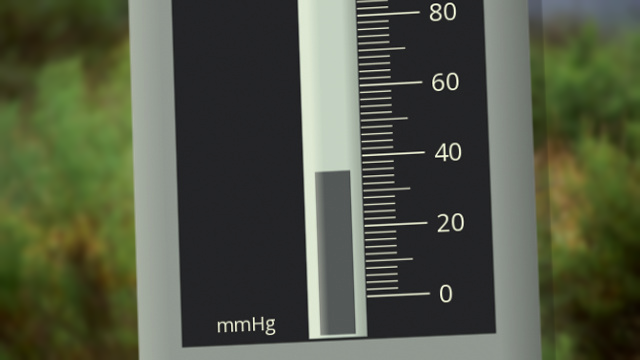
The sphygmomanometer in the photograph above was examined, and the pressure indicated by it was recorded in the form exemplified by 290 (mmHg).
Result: 36 (mmHg)
